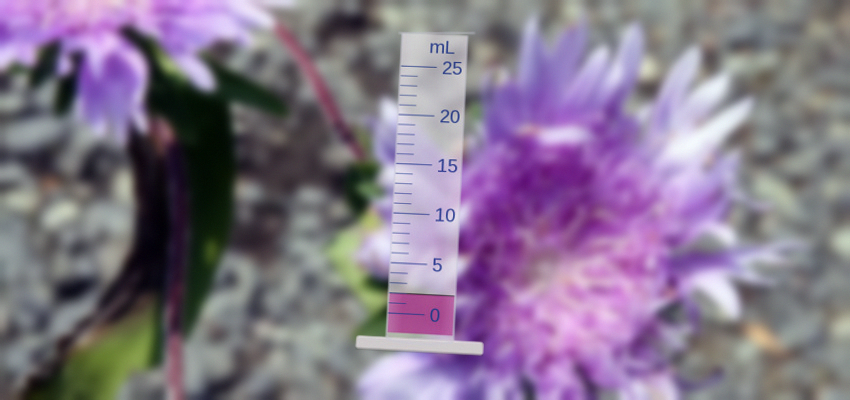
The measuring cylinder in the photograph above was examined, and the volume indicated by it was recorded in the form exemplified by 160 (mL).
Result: 2 (mL)
